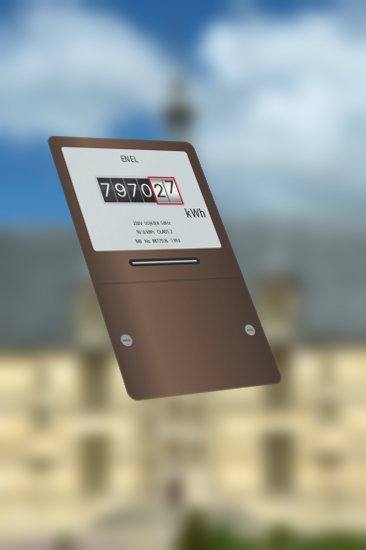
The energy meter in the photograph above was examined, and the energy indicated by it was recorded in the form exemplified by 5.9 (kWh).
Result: 7970.27 (kWh)
